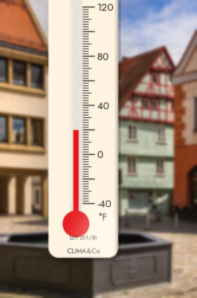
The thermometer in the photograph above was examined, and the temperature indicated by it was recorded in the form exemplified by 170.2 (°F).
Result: 20 (°F)
